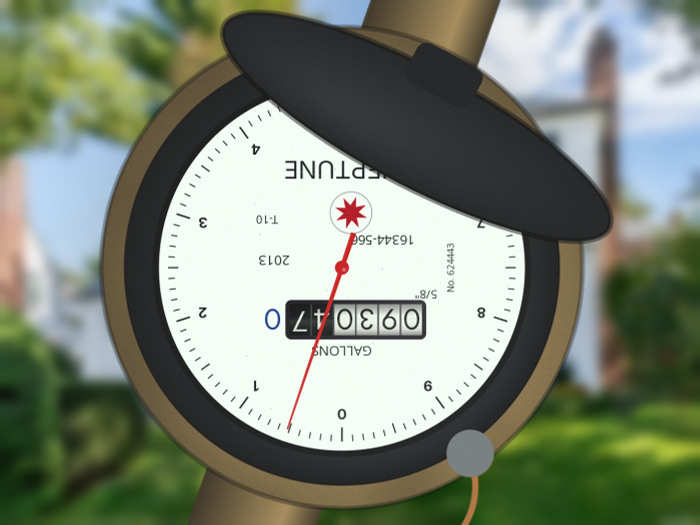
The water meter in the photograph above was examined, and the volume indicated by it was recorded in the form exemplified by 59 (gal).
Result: 930470.5 (gal)
